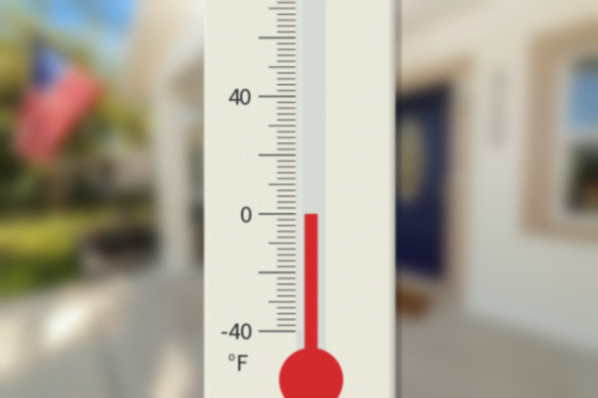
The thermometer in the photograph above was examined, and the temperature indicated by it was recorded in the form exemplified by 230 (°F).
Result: 0 (°F)
